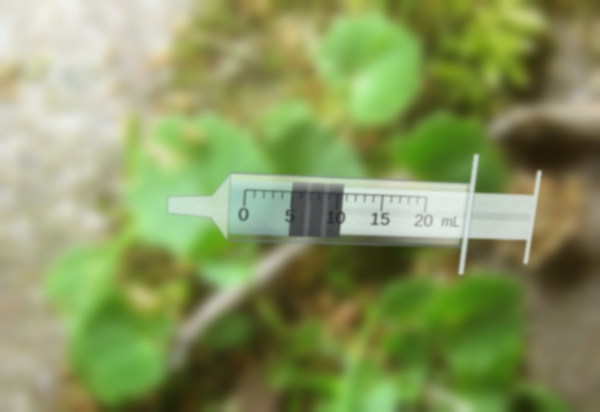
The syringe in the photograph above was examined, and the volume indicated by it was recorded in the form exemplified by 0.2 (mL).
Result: 5 (mL)
